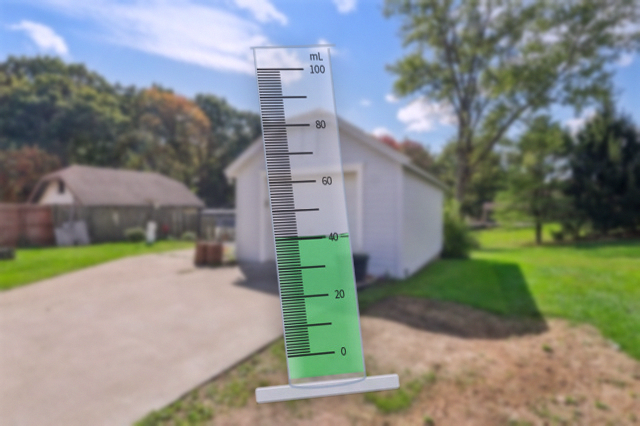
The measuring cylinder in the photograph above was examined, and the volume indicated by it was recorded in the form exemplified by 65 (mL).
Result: 40 (mL)
